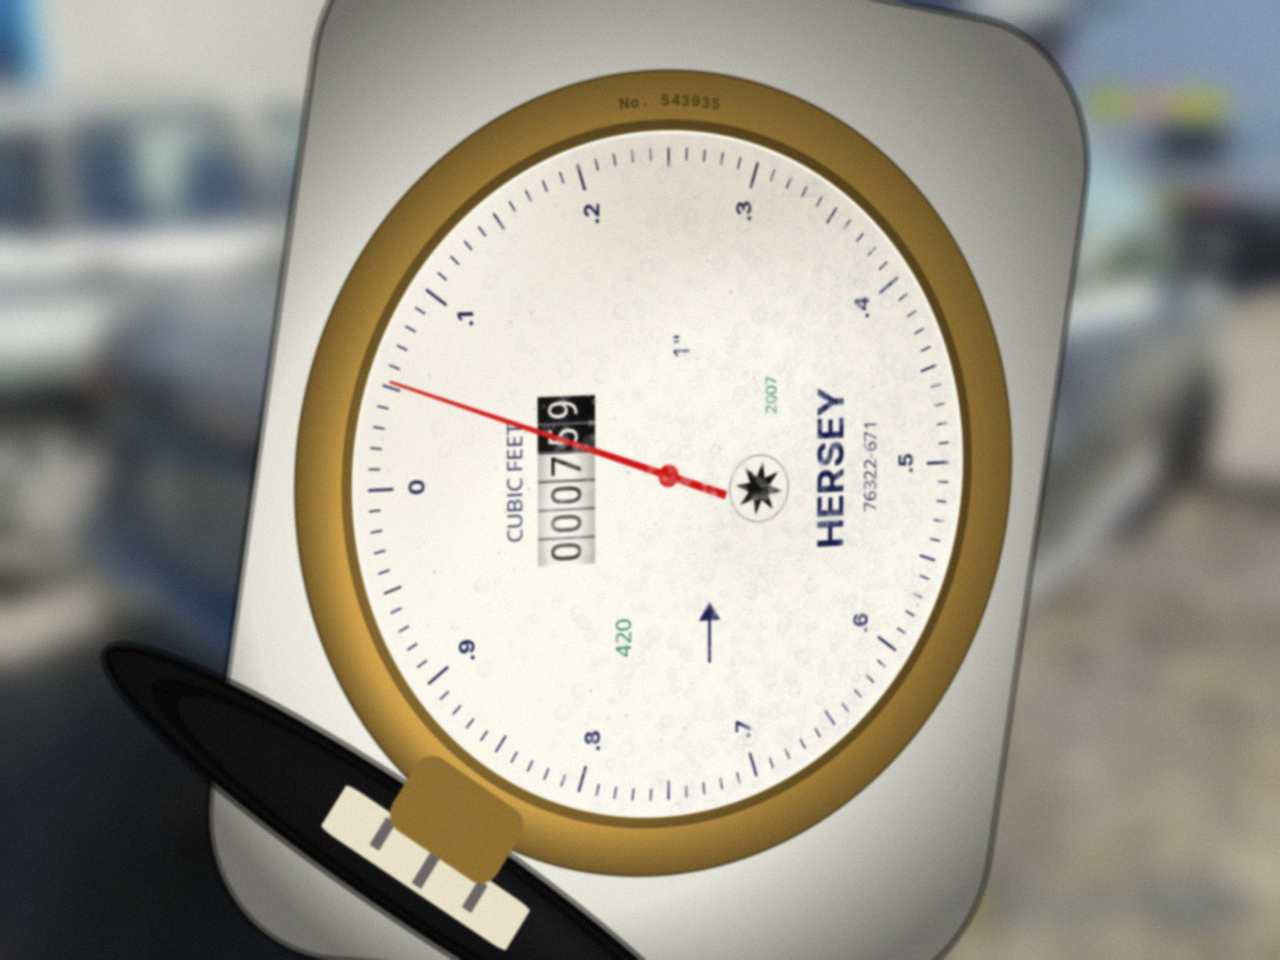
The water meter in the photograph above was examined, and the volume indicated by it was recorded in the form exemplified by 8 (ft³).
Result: 759.05 (ft³)
